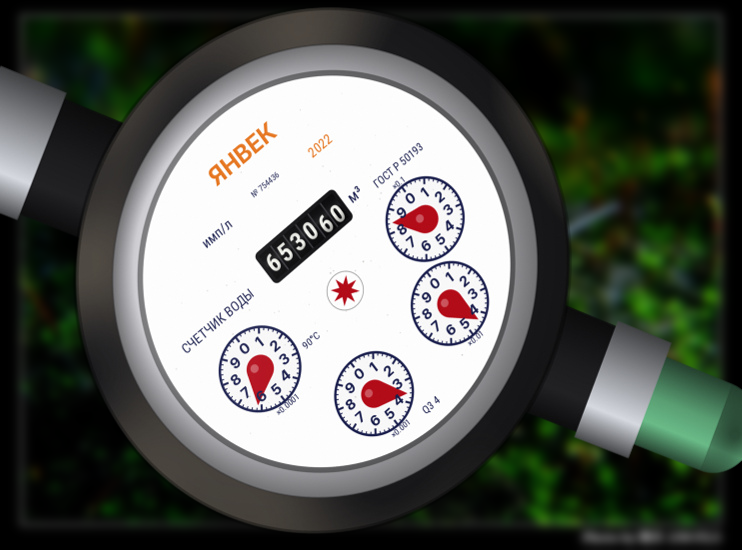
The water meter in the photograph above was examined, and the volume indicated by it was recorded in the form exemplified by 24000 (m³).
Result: 653059.8436 (m³)
